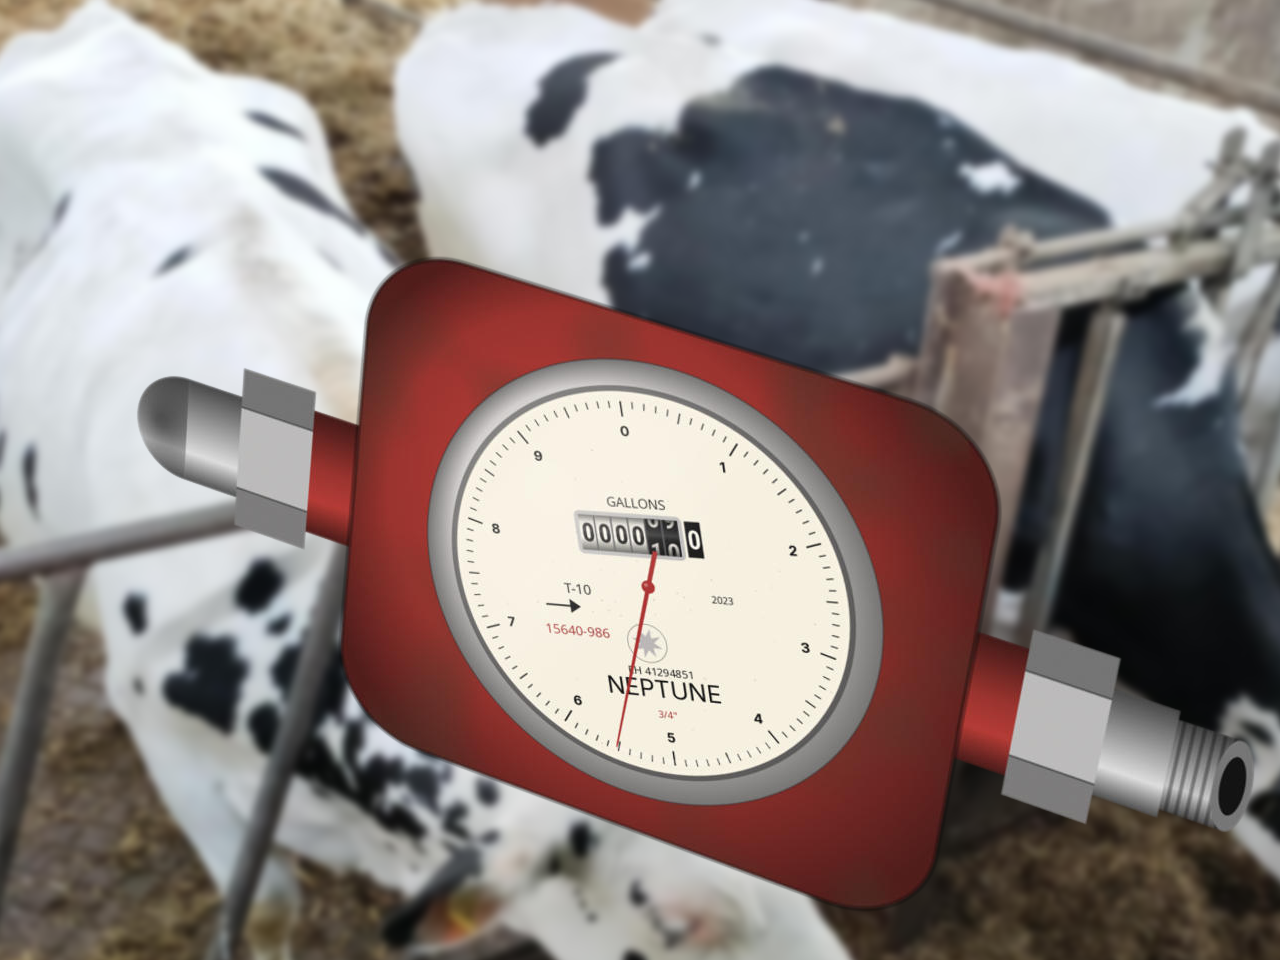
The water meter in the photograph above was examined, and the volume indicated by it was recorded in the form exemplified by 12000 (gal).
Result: 95.5 (gal)
